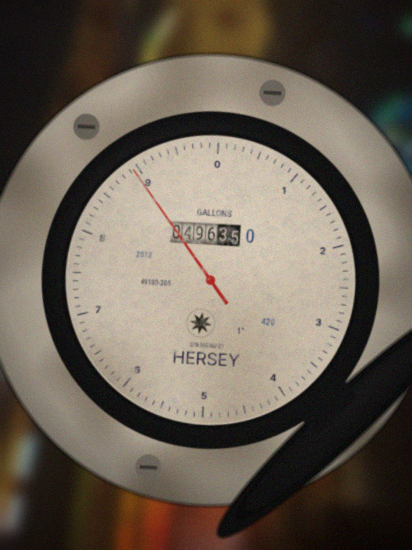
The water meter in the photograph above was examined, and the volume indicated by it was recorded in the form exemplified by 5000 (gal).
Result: 496348.9 (gal)
